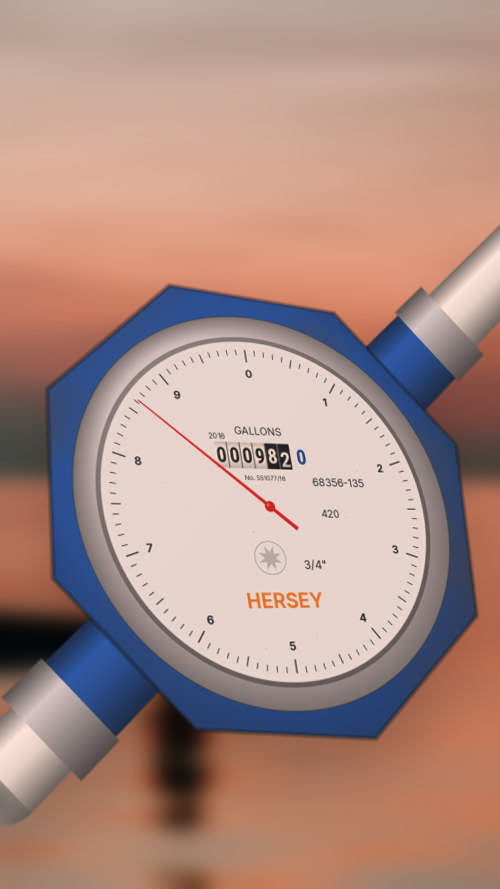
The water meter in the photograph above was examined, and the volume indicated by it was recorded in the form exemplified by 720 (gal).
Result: 9818.6 (gal)
